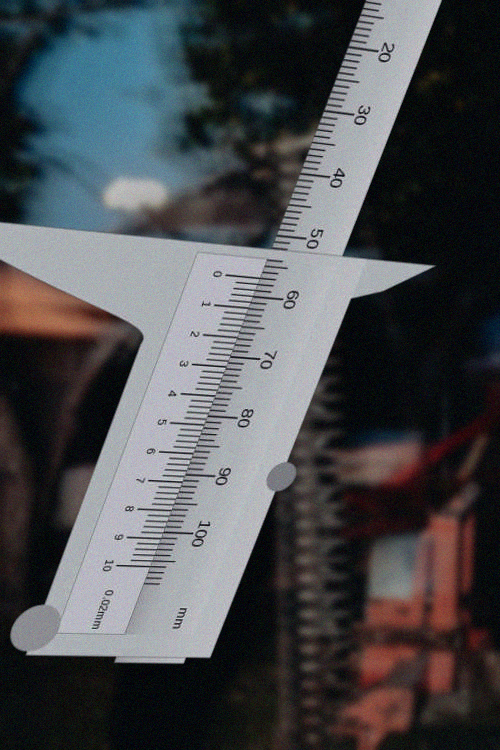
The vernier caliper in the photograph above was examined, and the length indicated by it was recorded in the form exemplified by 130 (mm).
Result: 57.0 (mm)
